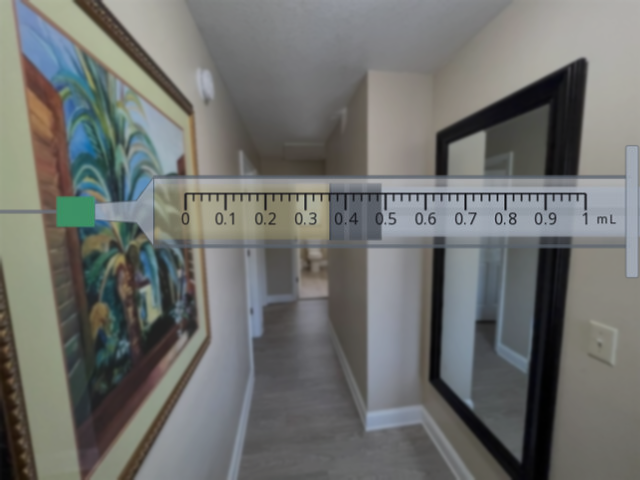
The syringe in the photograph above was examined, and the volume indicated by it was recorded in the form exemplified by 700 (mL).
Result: 0.36 (mL)
